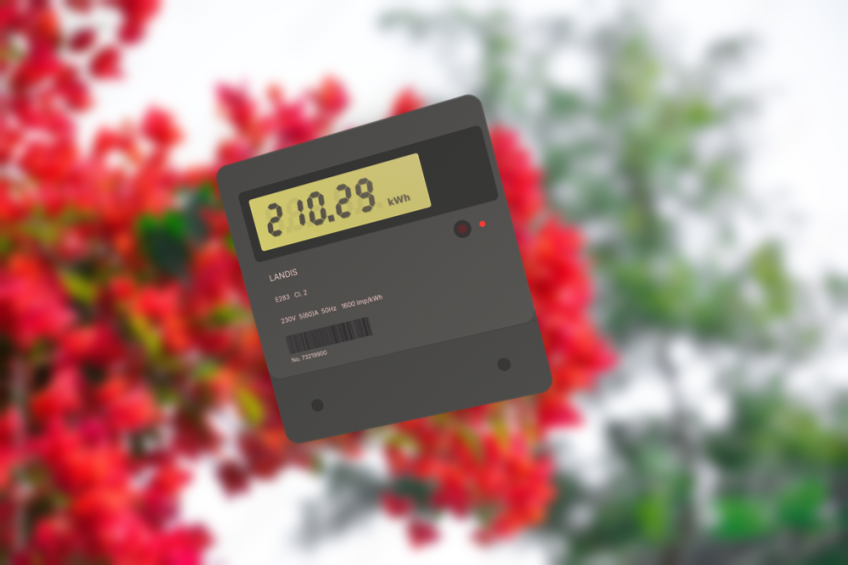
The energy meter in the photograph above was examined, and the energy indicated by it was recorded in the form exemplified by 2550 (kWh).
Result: 210.29 (kWh)
